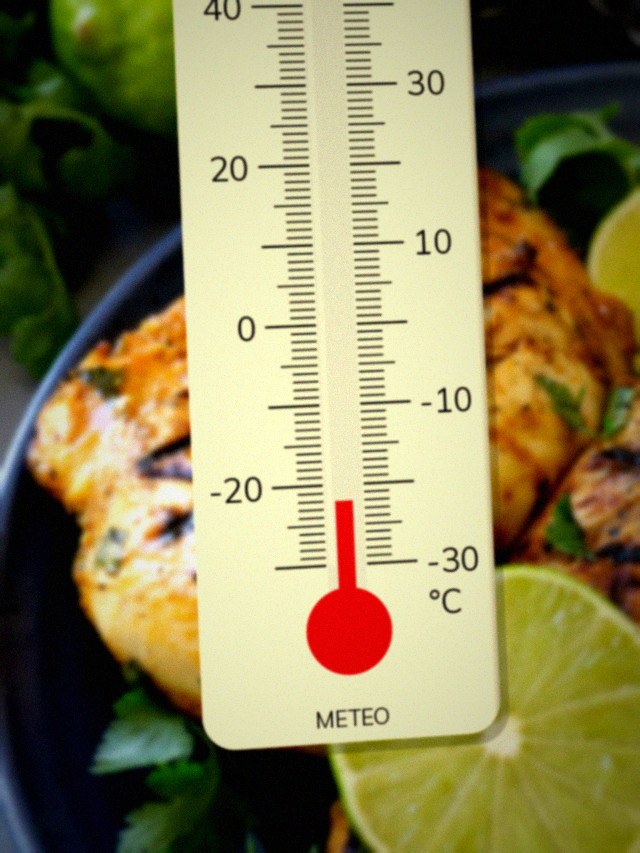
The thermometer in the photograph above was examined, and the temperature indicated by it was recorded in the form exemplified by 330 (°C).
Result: -22 (°C)
